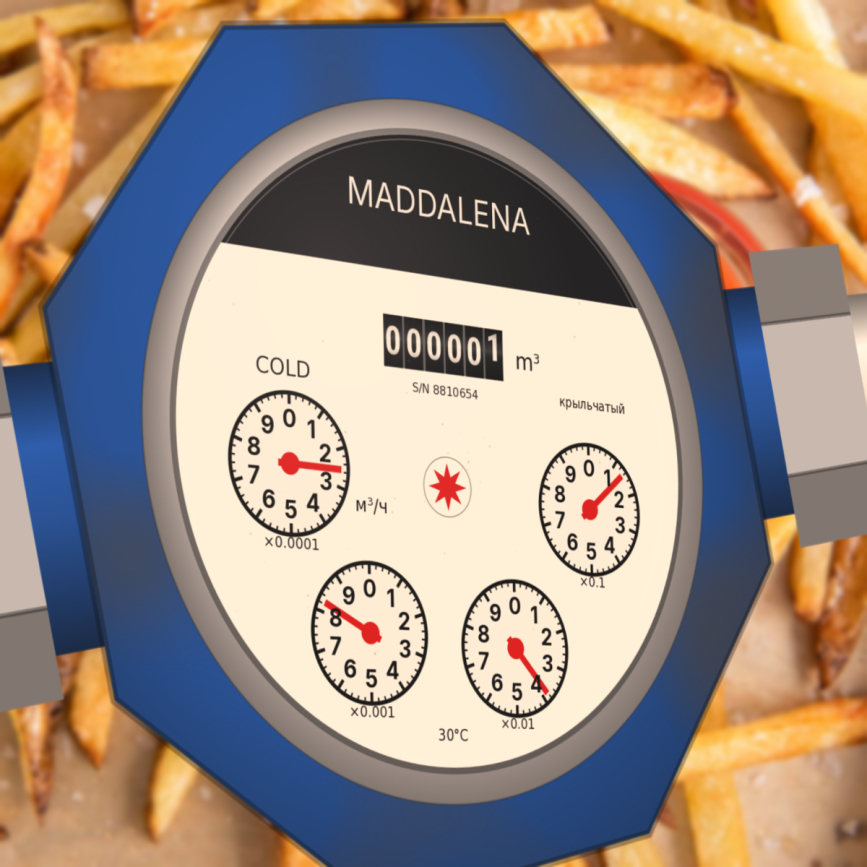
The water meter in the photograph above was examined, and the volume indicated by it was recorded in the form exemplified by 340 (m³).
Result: 1.1382 (m³)
